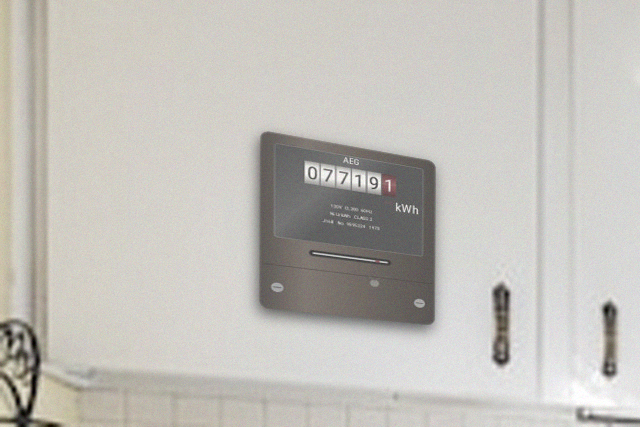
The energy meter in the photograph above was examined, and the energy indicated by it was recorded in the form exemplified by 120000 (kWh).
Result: 7719.1 (kWh)
